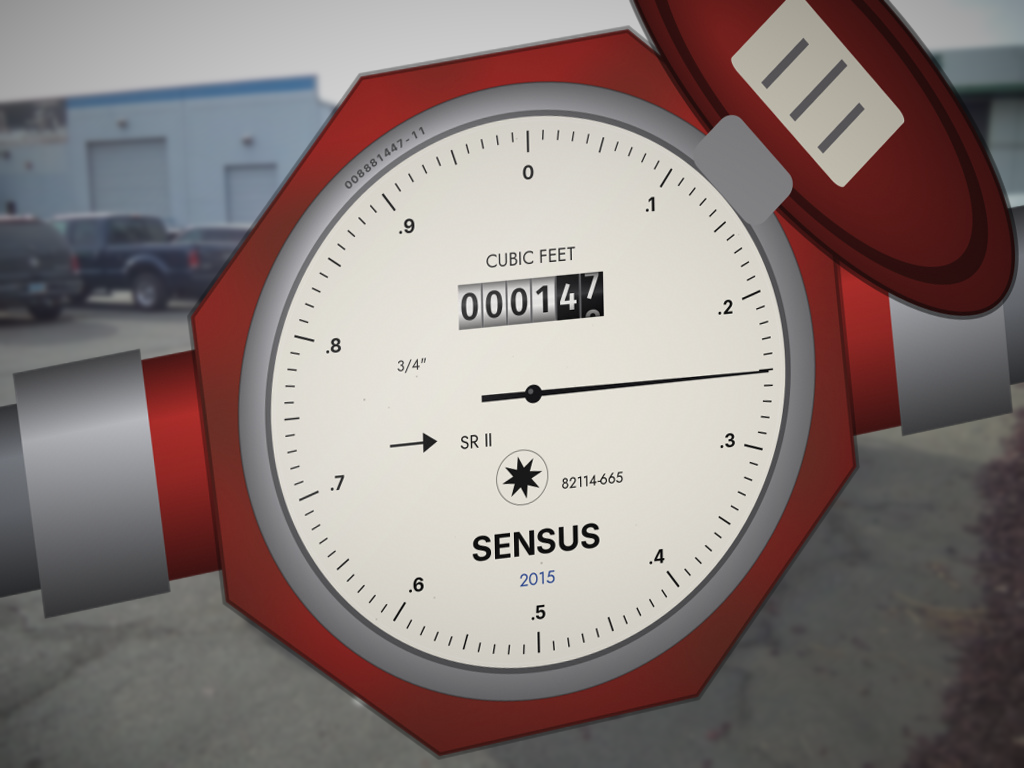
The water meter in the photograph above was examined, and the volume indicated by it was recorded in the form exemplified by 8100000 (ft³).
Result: 147.25 (ft³)
